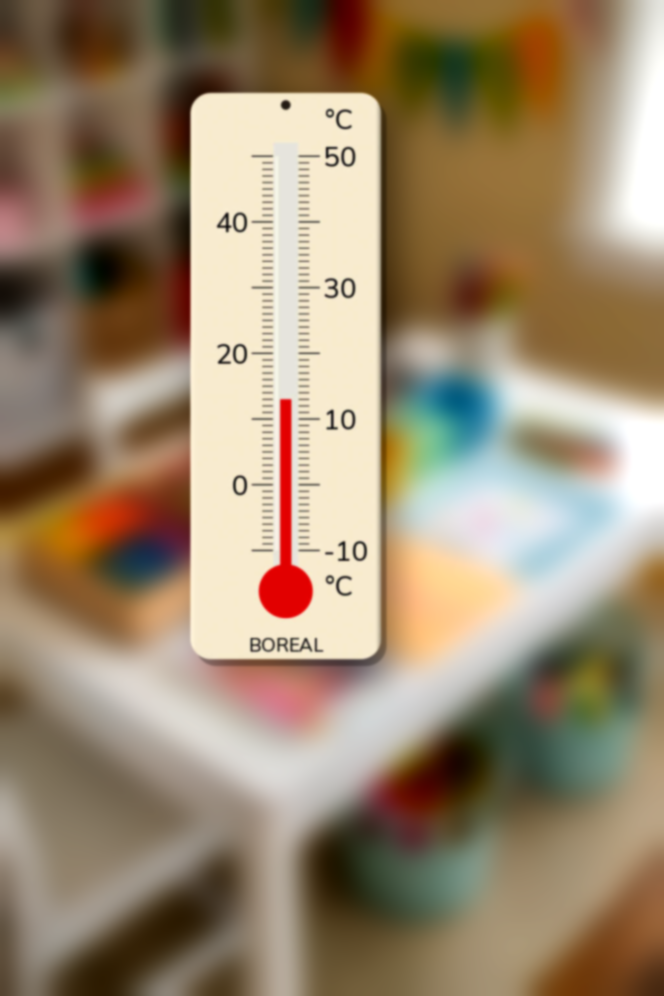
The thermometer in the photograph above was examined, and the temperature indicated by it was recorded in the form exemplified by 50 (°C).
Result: 13 (°C)
